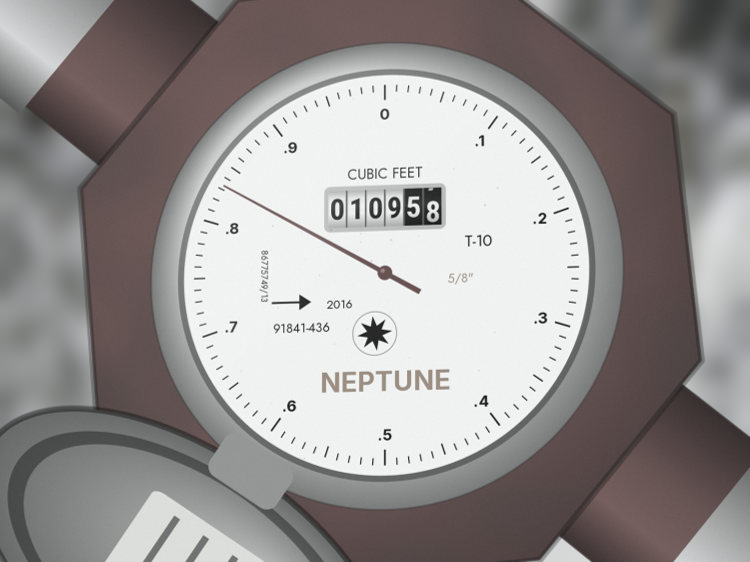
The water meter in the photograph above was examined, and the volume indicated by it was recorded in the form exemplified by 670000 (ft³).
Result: 10957.83 (ft³)
